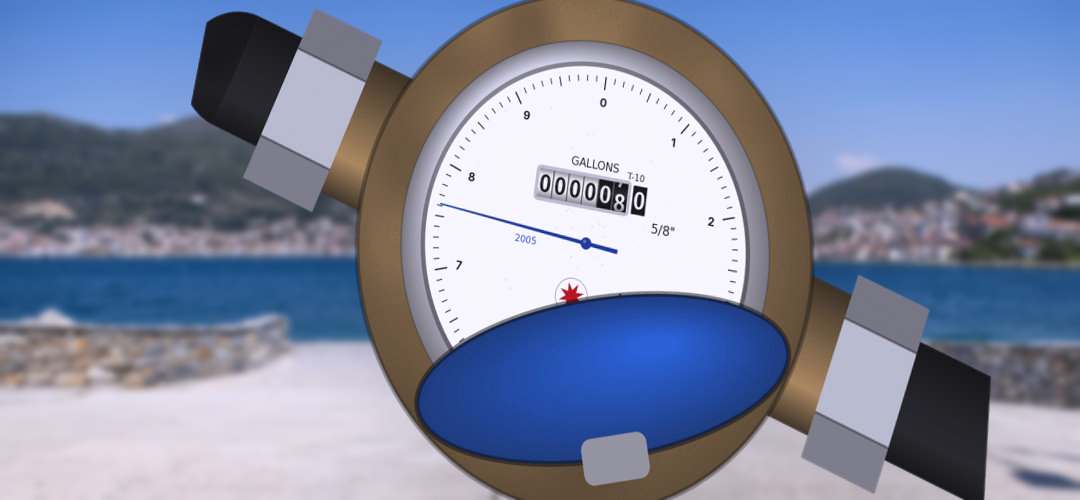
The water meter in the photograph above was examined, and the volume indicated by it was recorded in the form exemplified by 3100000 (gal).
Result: 77.6 (gal)
